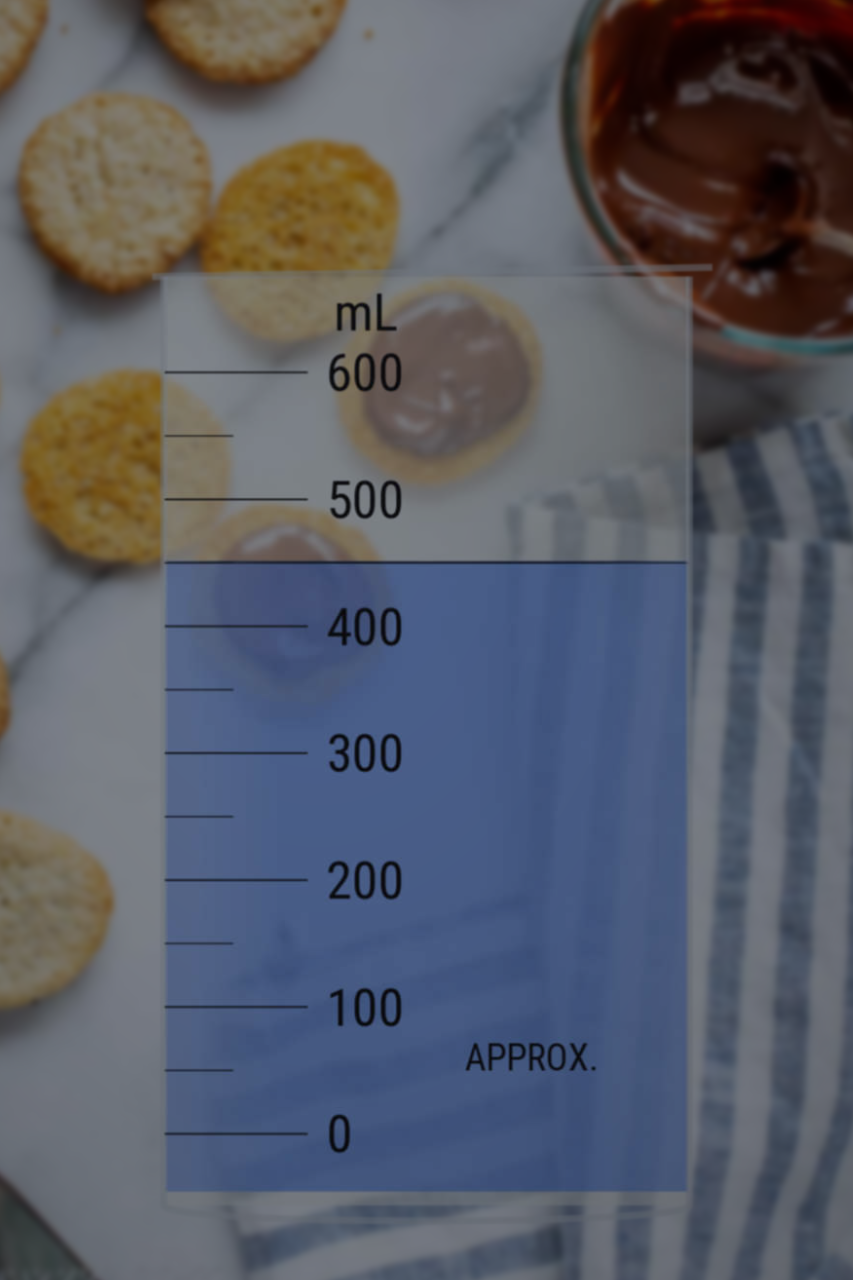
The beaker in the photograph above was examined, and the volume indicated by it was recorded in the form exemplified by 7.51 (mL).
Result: 450 (mL)
